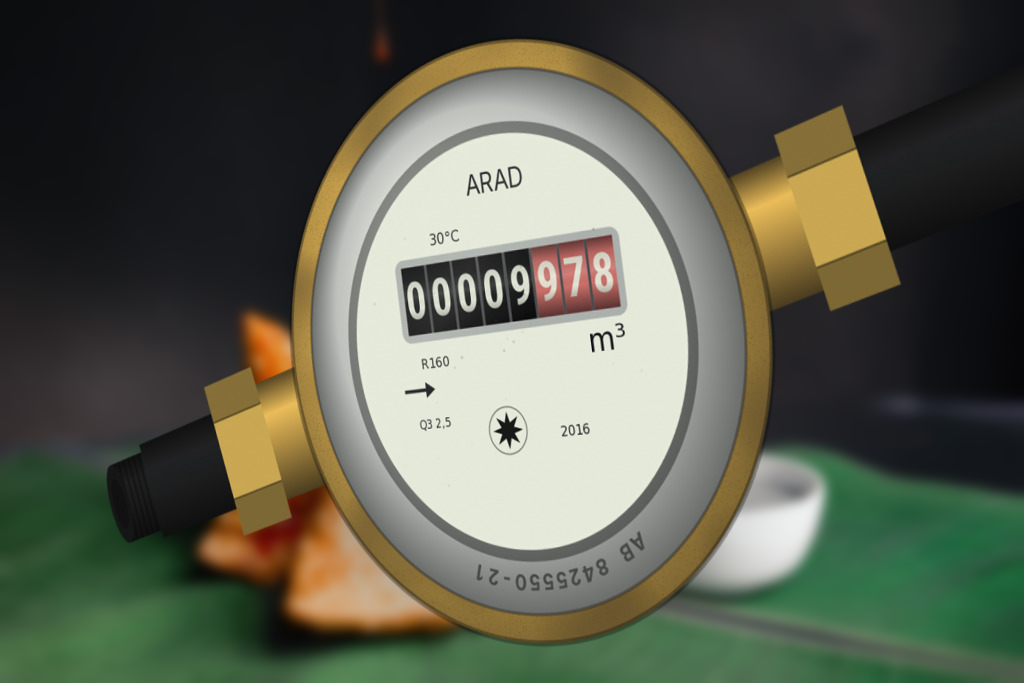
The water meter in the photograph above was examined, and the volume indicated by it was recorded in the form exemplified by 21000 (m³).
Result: 9.978 (m³)
